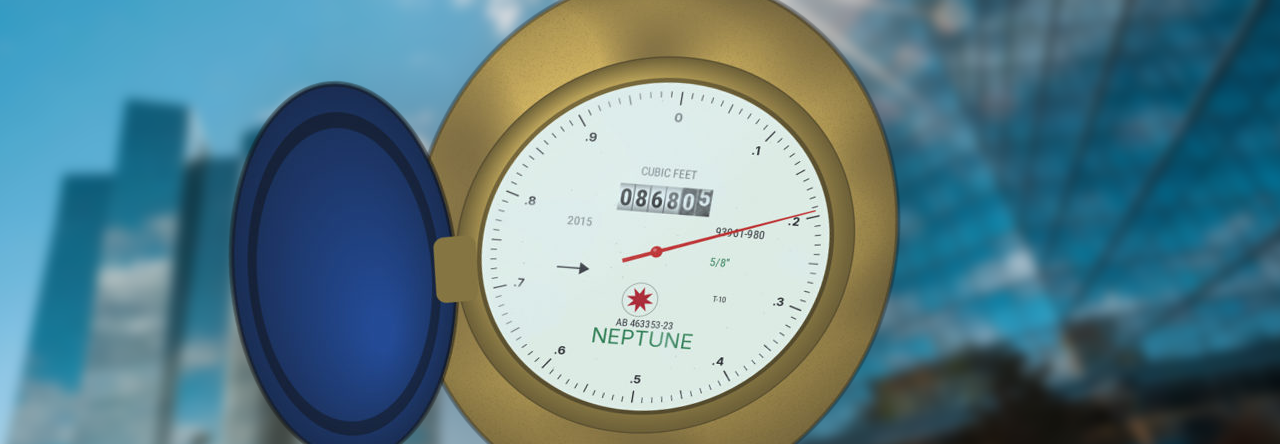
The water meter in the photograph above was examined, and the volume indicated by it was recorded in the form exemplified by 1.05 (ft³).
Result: 86805.19 (ft³)
